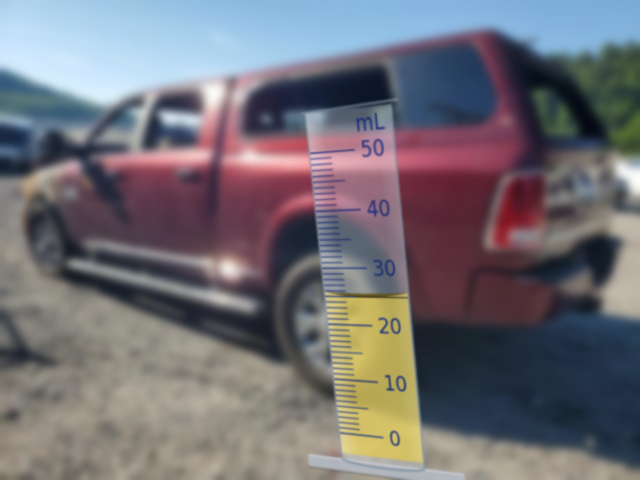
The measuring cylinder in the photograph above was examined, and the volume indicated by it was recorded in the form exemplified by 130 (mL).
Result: 25 (mL)
